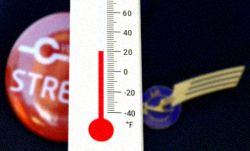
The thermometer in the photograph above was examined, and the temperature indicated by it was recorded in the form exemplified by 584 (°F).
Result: 20 (°F)
